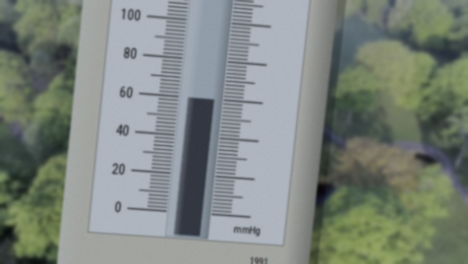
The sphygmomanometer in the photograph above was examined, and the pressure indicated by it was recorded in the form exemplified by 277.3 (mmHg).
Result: 60 (mmHg)
